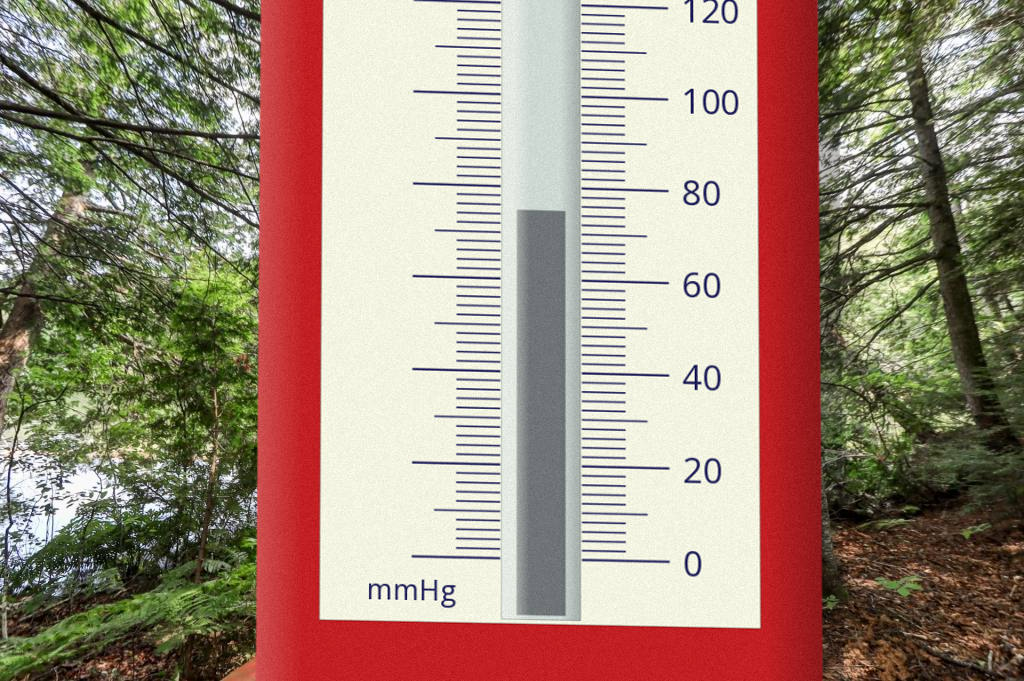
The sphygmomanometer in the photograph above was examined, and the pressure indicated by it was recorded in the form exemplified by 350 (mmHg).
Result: 75 (mmHg)
